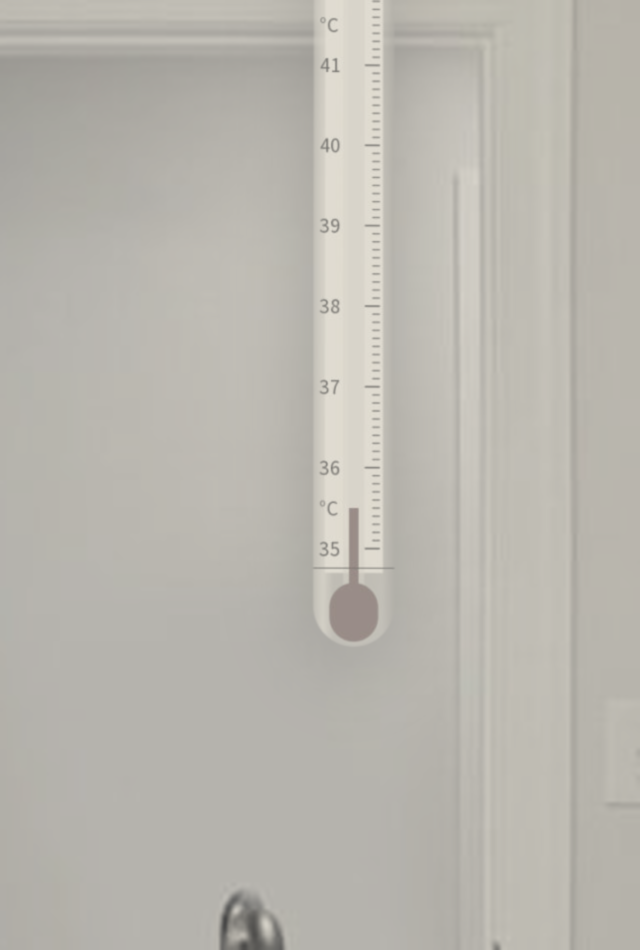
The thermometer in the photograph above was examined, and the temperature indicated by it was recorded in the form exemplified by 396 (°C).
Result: 35.5 (°C)
